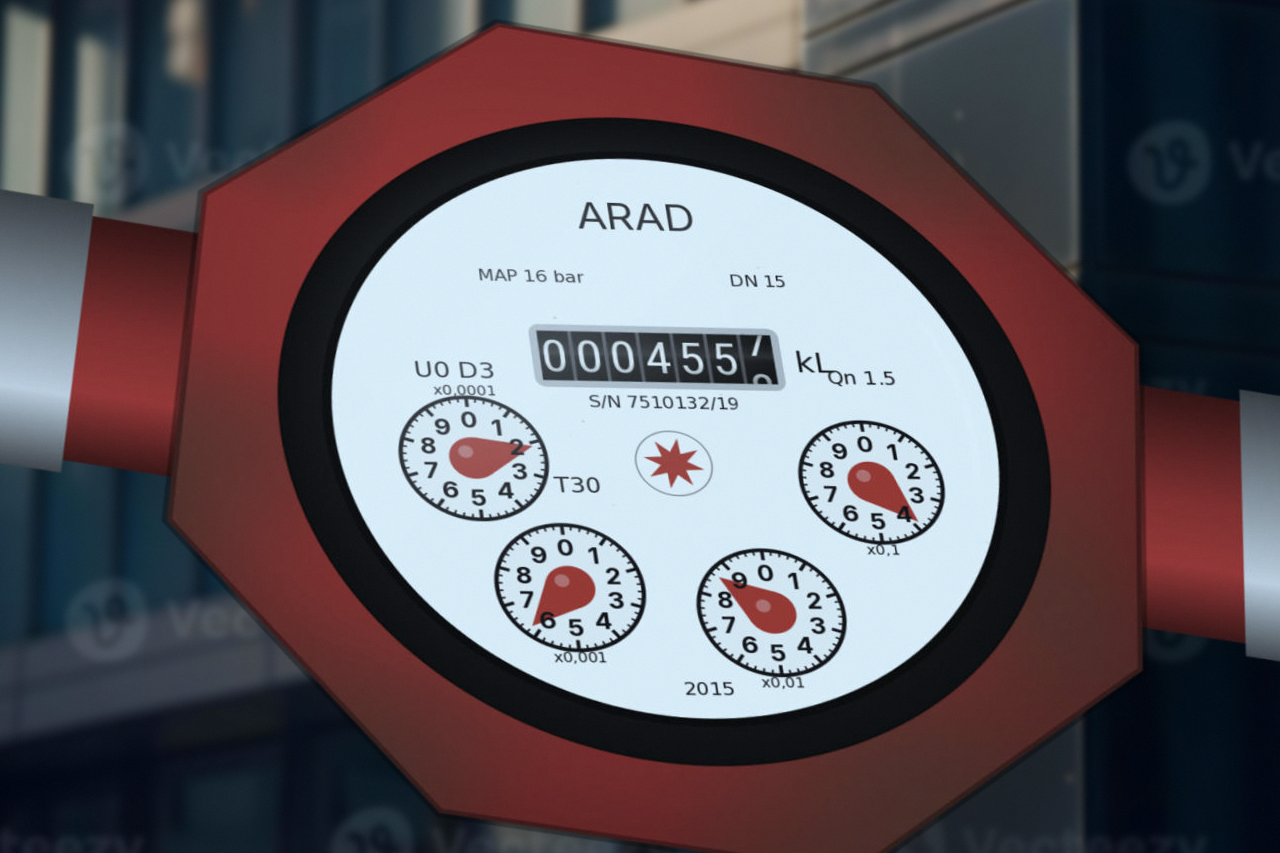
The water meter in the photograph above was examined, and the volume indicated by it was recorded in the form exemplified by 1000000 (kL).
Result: 4557.3862 (kL)
